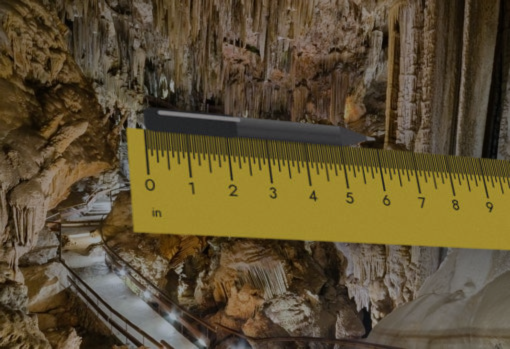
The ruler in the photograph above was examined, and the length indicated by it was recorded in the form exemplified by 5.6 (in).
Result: 6 (in)
